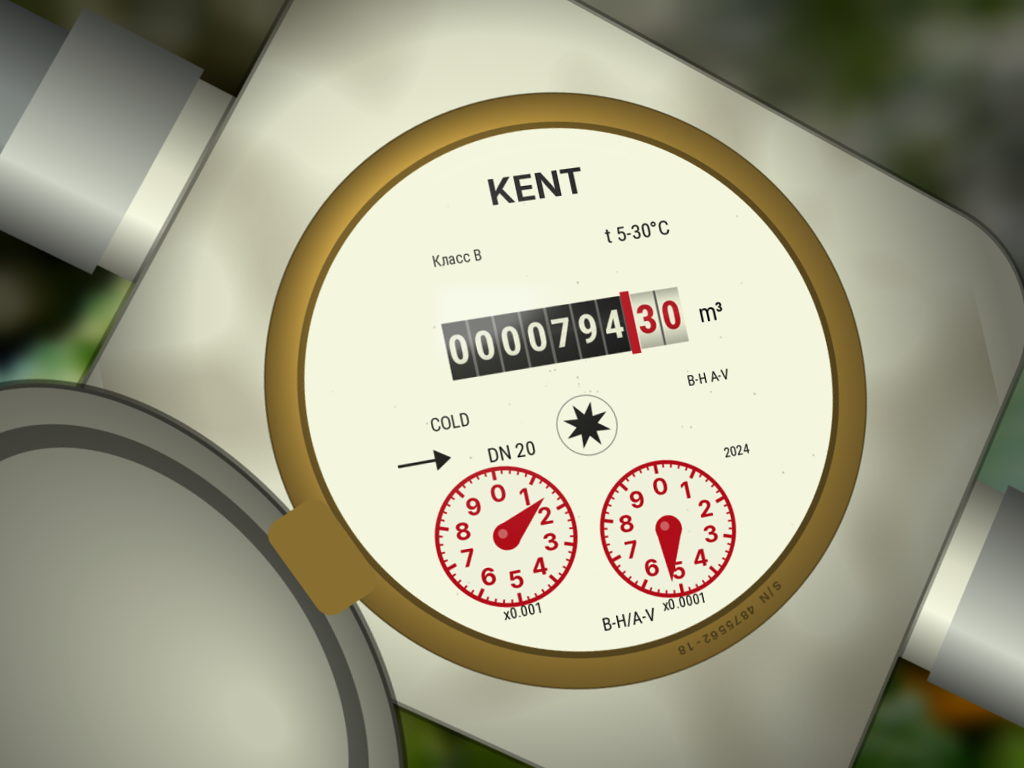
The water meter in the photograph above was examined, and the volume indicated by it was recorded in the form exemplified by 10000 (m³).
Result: 794.3015 (m³)
